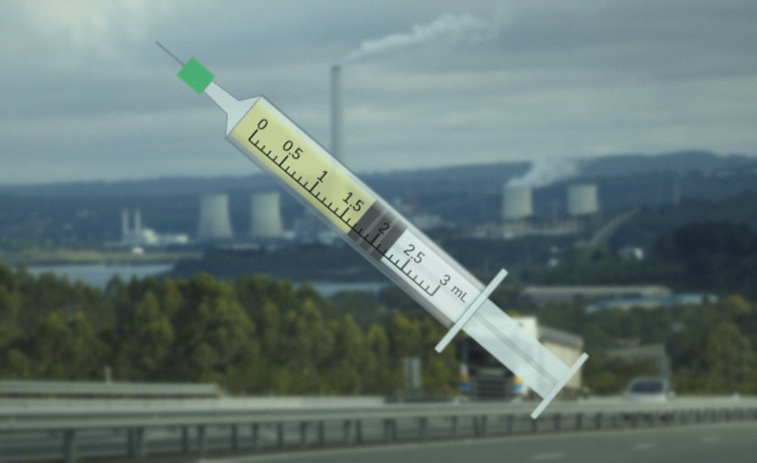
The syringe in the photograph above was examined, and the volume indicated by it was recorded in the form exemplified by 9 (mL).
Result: 1.7 (mL)
